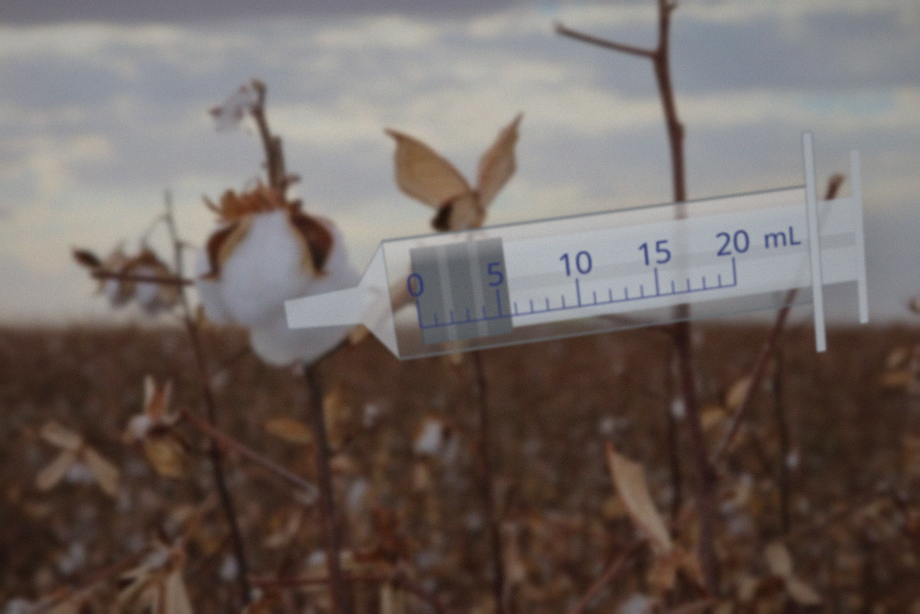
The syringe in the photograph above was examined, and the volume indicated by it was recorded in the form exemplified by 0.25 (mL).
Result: 0 (mL)
